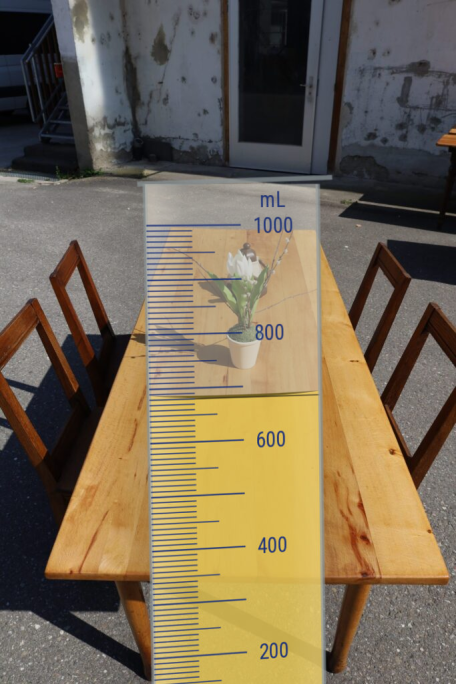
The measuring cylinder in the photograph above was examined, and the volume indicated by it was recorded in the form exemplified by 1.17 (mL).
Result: 680 (mL)
